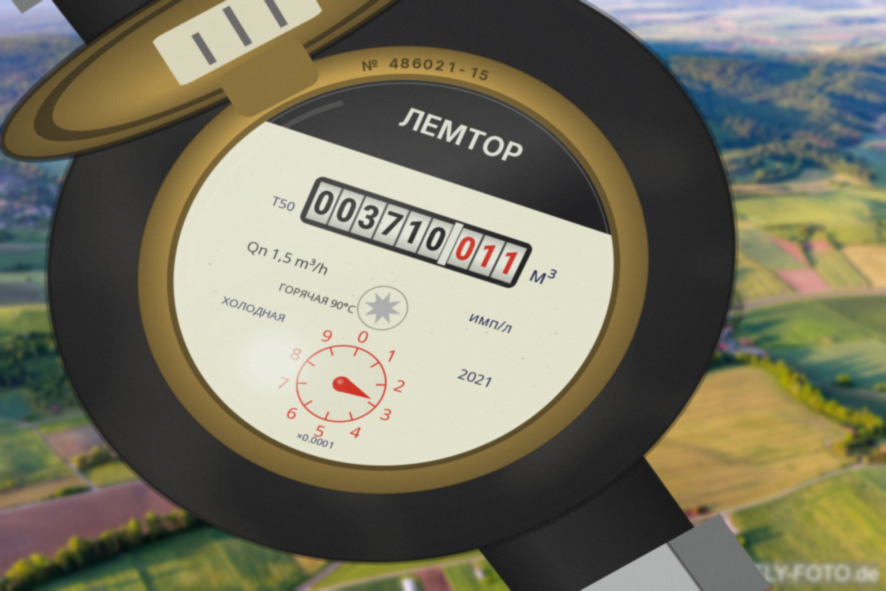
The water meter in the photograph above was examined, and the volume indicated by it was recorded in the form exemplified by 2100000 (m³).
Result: 3710.0112 (m³)
